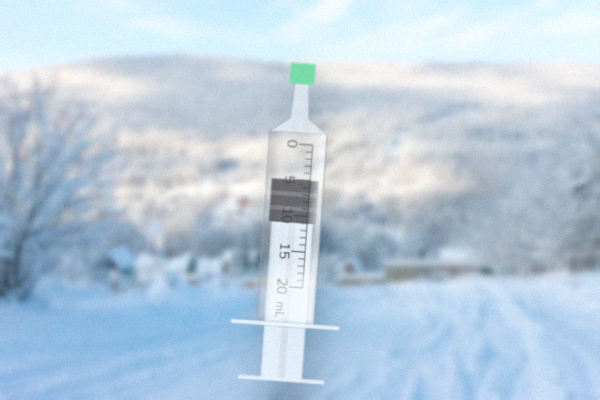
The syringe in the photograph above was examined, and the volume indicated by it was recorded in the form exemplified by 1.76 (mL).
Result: 5 (mL)
